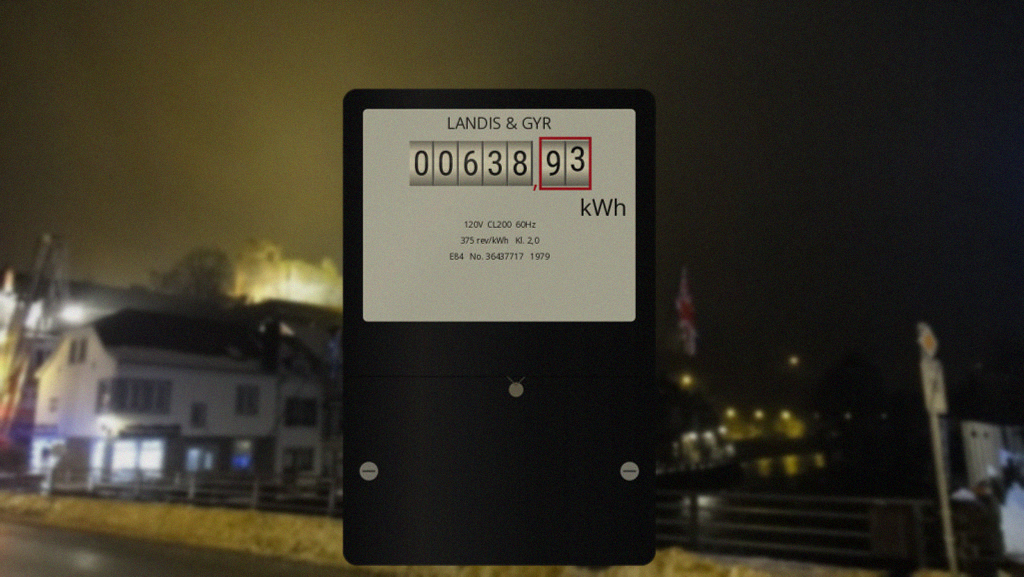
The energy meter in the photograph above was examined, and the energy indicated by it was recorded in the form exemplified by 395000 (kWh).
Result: 638.93 (kWh)
